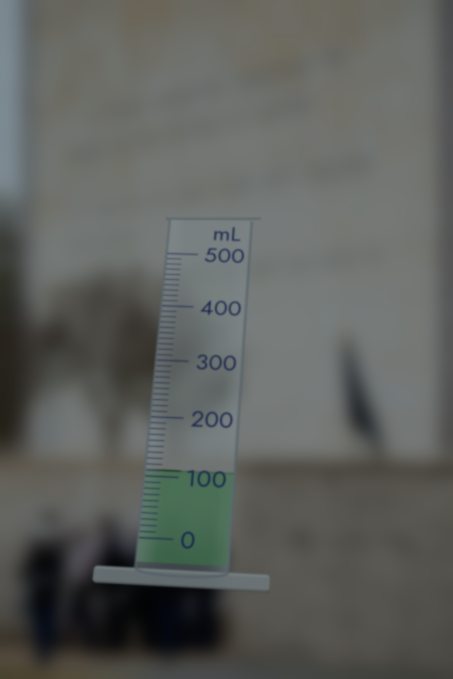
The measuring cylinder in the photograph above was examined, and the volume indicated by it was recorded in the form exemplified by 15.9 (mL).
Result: 110 (mL)
